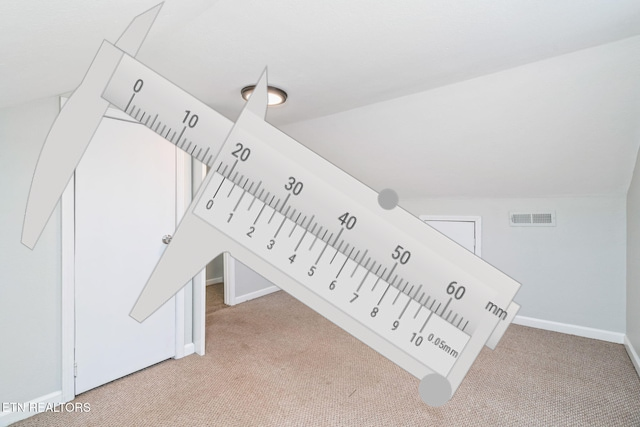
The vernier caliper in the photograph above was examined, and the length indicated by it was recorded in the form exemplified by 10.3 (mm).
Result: 19.6 (mm)
